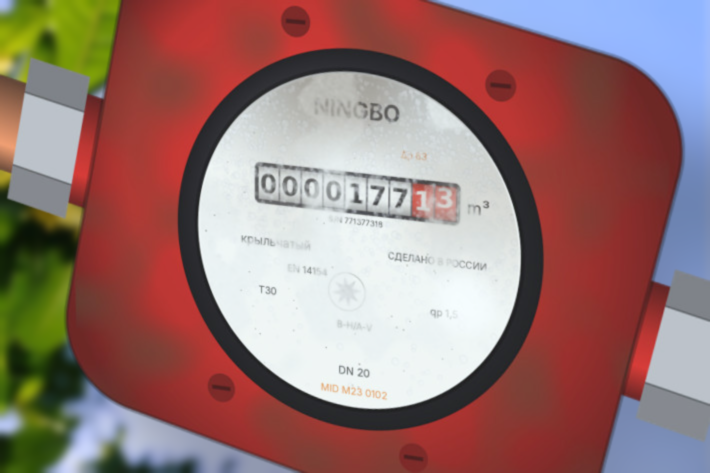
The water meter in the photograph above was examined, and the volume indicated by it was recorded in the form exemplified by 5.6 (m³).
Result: 177.13 (m³)
